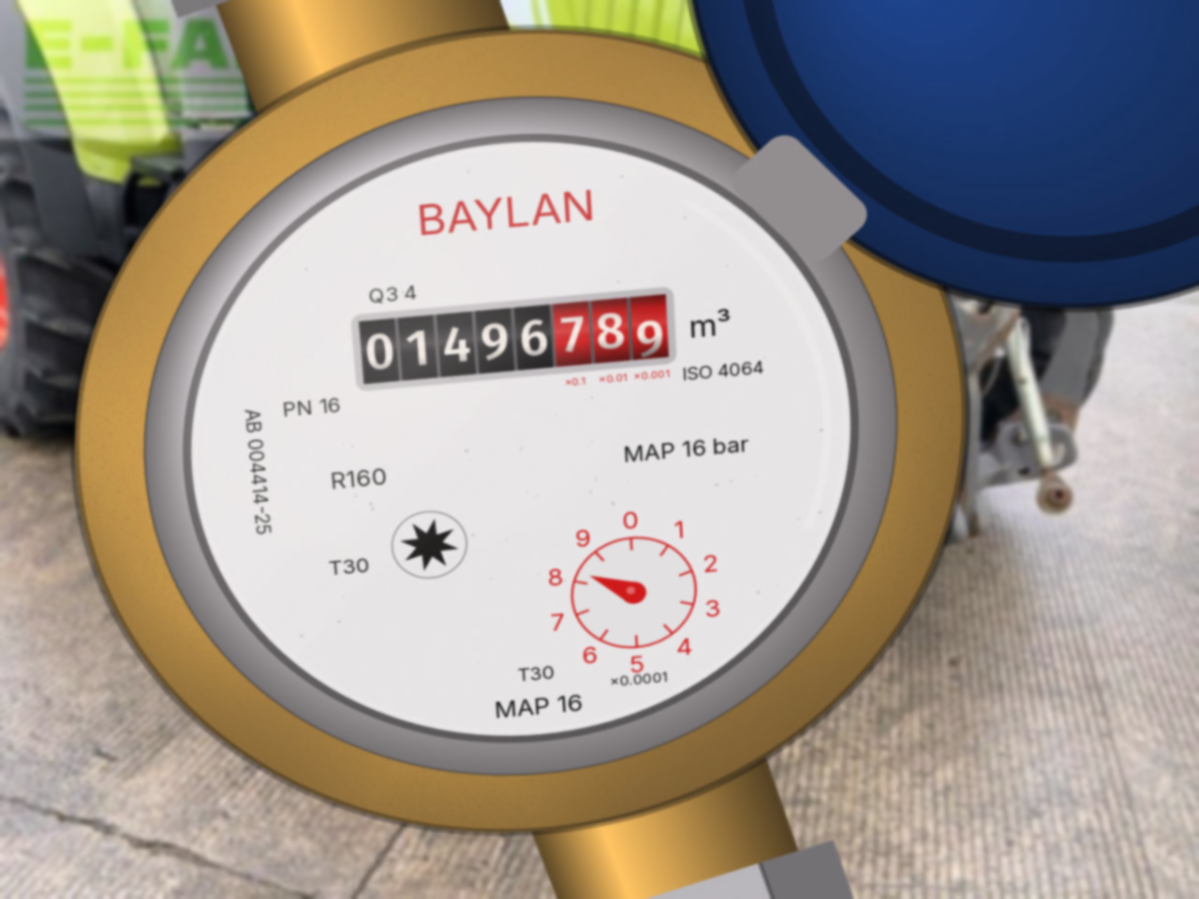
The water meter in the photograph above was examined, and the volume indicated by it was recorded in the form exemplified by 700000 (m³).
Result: 1496.7888 (m³)
